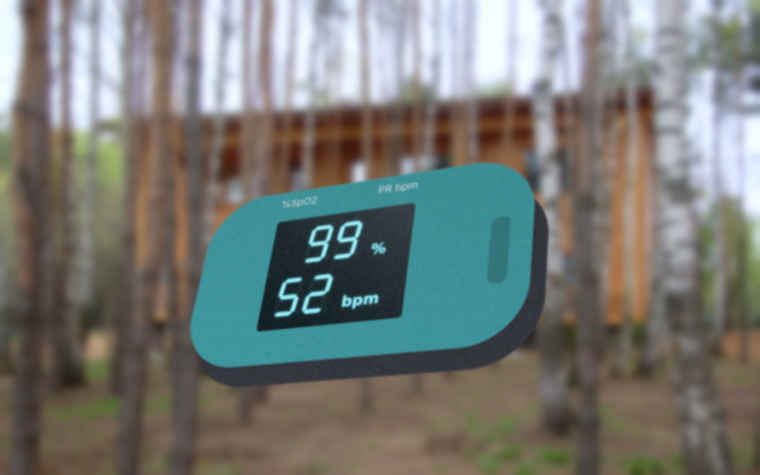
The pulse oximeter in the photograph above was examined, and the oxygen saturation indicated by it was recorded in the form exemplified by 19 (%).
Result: 99 (%)
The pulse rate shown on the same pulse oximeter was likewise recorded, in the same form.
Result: 52 (bpm)
